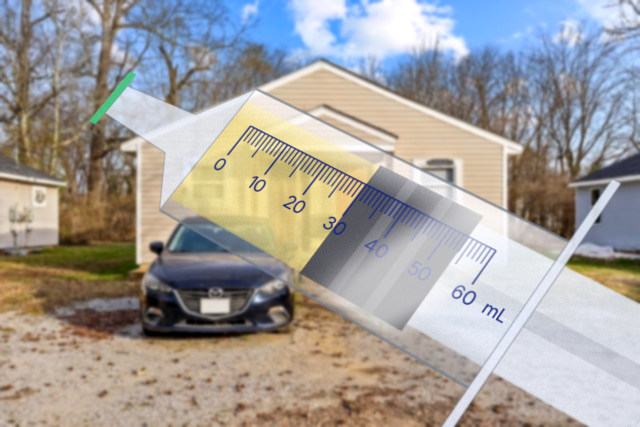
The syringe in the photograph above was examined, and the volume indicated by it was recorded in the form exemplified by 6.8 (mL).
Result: 30 (mL)
